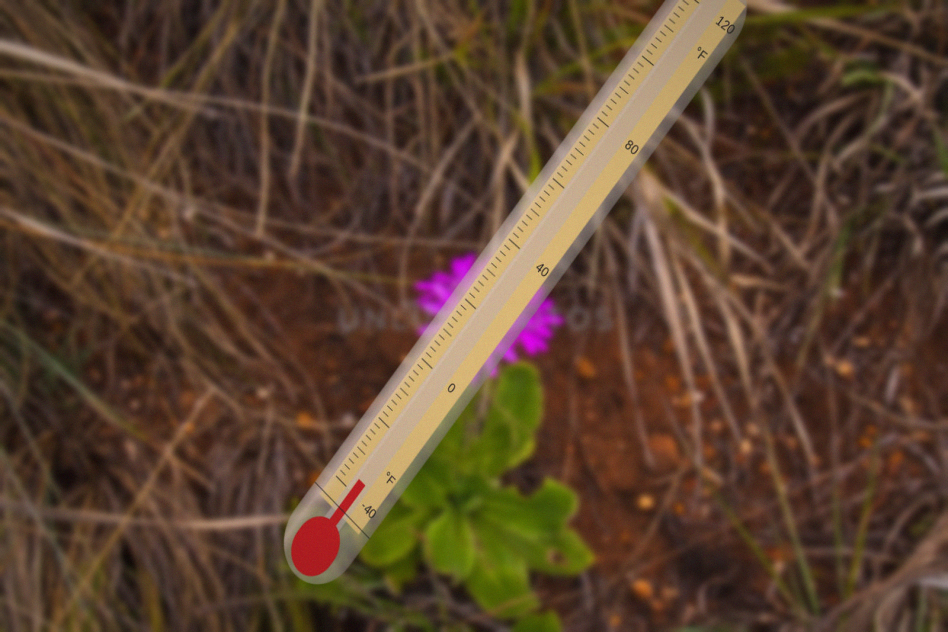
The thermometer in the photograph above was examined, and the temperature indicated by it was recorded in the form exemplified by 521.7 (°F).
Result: -36 (°F)
